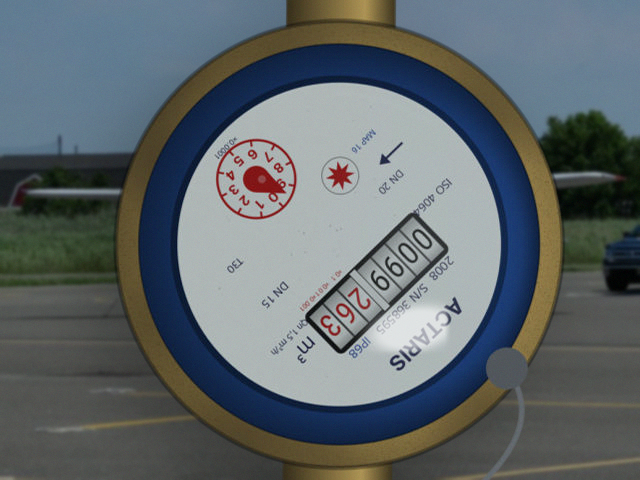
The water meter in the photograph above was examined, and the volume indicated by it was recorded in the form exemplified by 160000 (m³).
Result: 99.2629 (m³)
